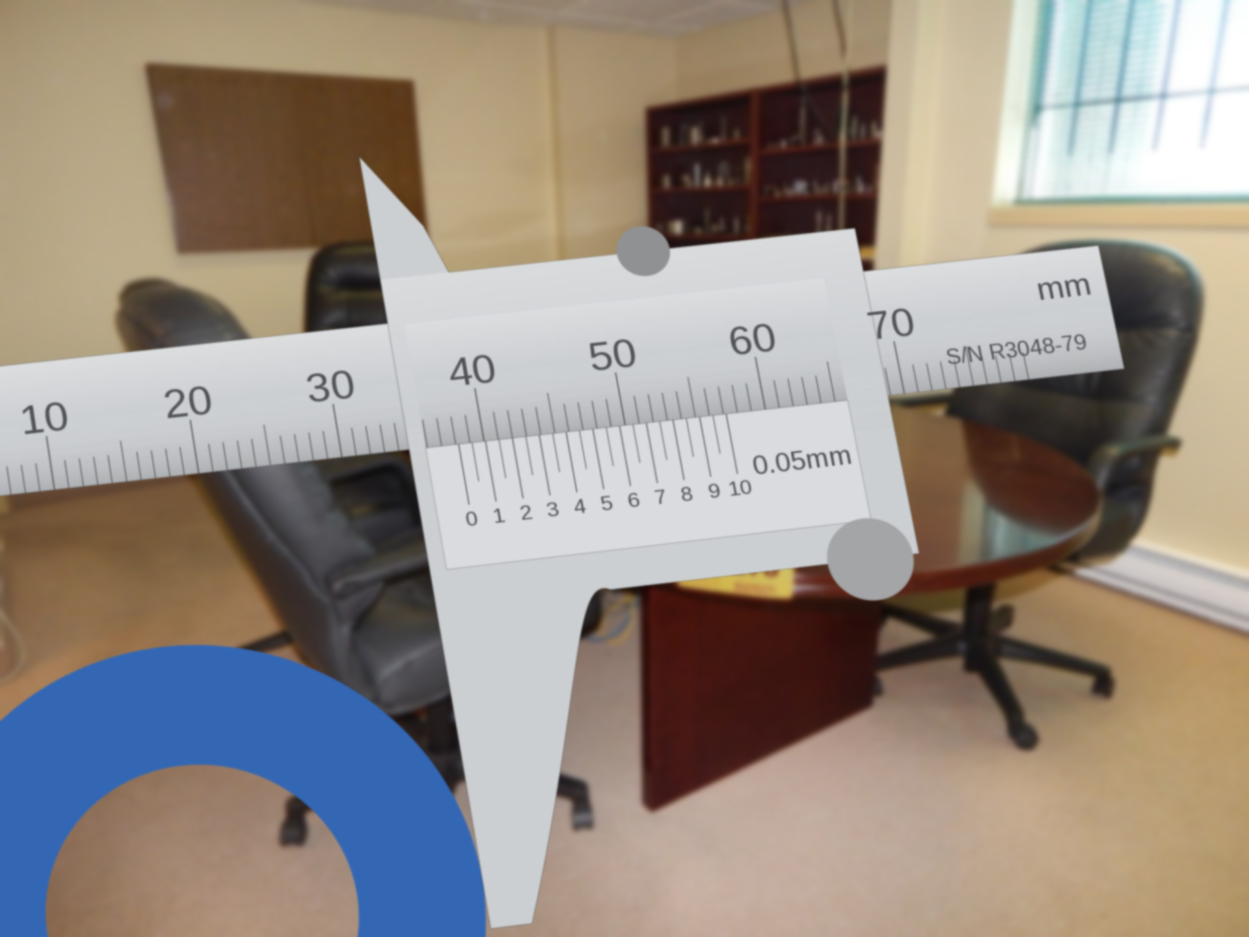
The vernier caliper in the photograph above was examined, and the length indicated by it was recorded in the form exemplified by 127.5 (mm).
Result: 38.2 (mm)
